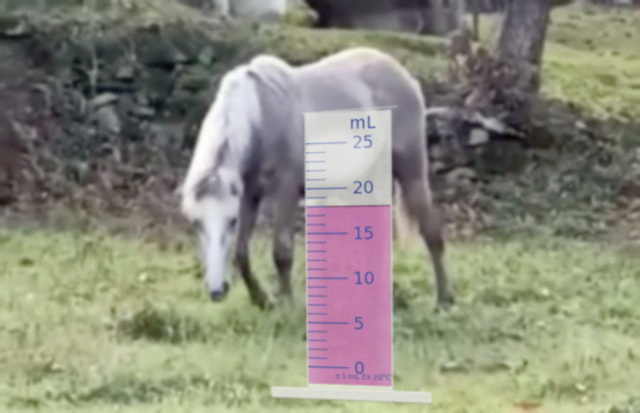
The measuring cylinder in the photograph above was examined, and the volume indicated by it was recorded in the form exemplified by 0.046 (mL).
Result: 18 (mL)
